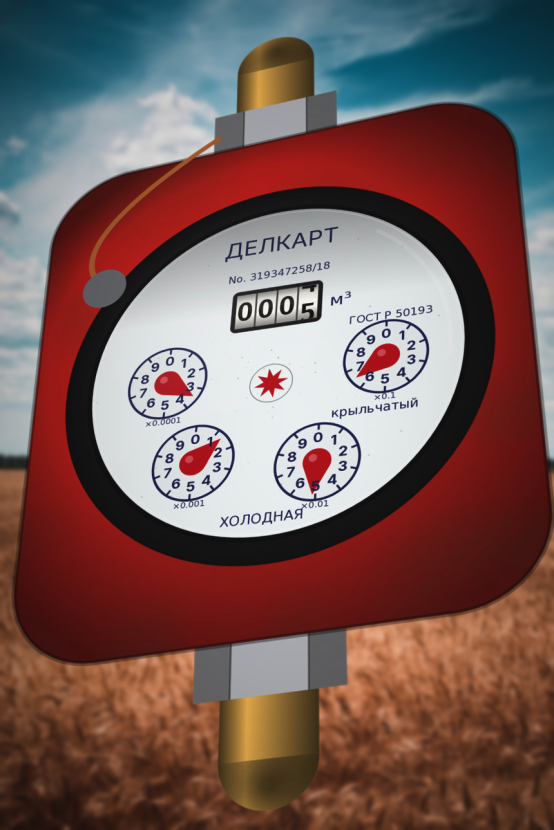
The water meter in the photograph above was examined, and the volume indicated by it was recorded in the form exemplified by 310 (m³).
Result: 4.6513 (m³)
